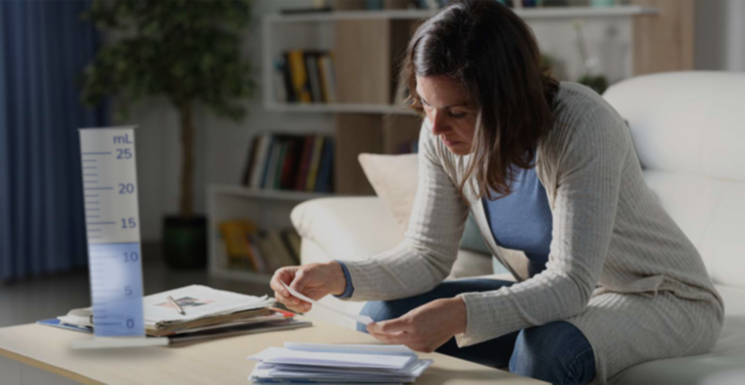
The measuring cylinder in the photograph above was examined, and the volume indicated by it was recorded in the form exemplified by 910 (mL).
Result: 12 (mL)
